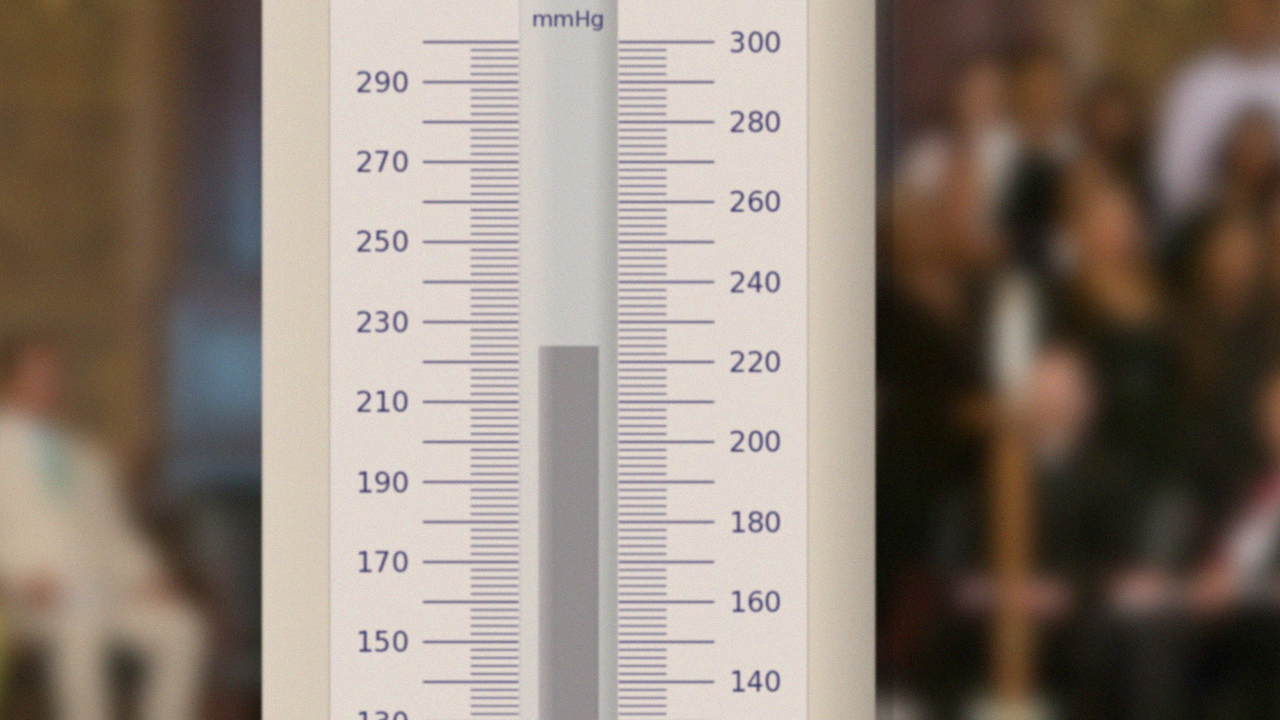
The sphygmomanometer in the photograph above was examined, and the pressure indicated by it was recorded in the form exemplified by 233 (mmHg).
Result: 224 (mmHg)
